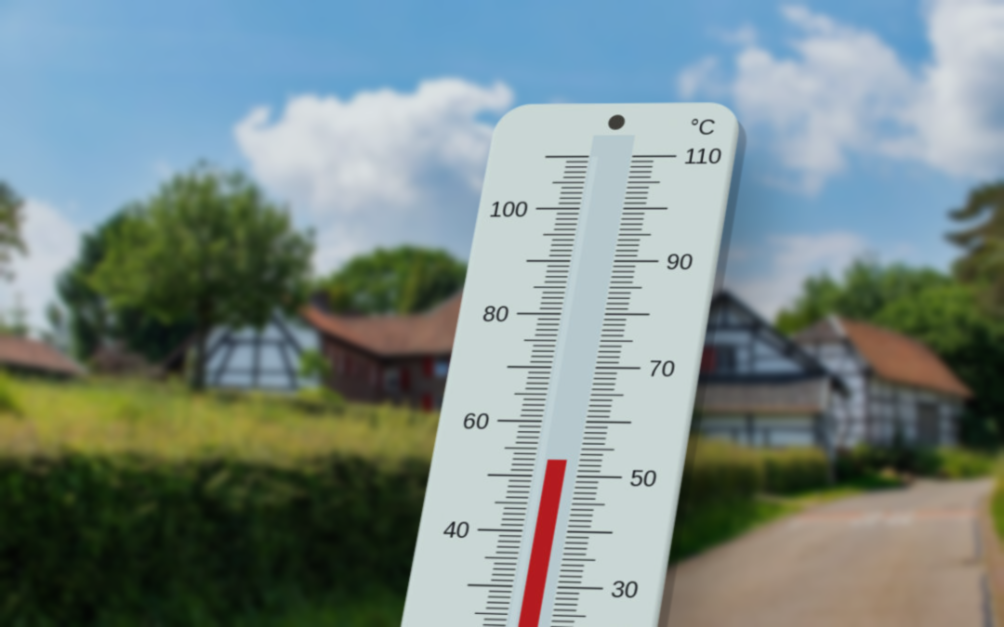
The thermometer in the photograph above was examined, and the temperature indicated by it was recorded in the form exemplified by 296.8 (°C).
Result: 53 (°C)
